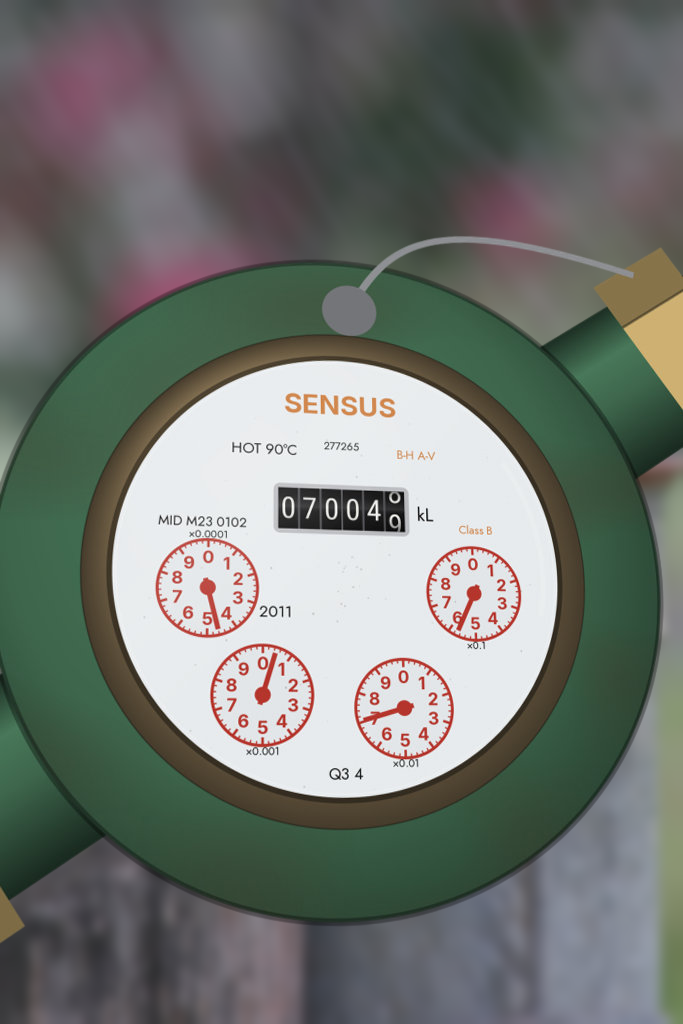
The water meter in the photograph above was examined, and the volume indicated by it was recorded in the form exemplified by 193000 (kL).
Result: 70048.5704 (kL)
